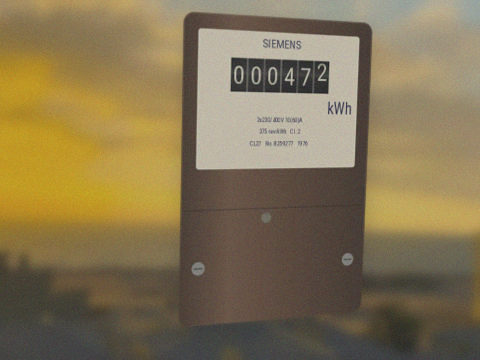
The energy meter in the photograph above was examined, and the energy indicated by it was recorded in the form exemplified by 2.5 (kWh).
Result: 472 (kWh)
